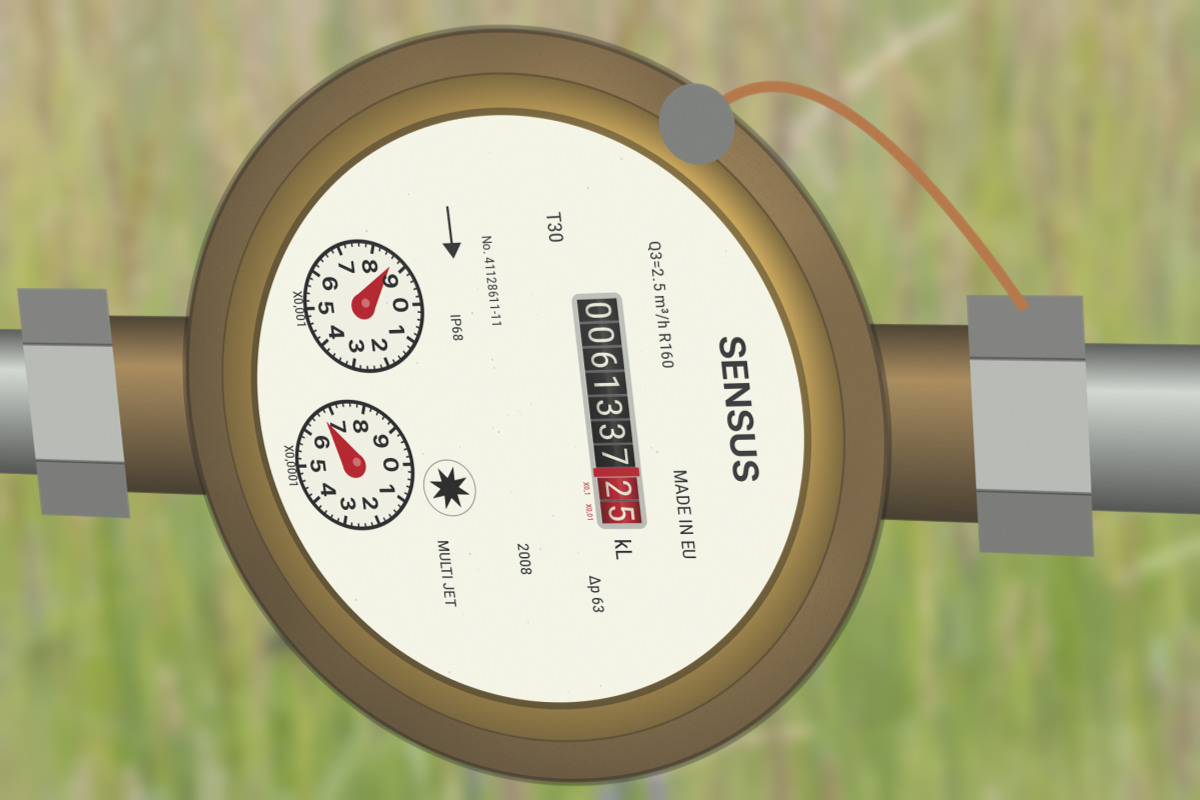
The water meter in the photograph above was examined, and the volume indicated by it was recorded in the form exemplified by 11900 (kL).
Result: 61337.2586 (kL)
